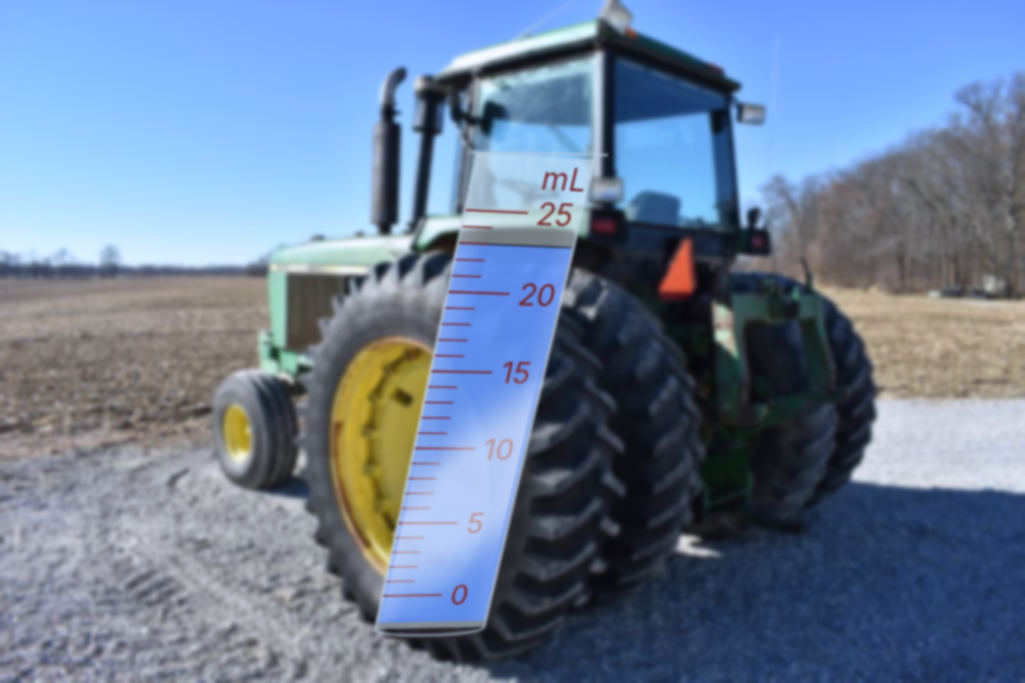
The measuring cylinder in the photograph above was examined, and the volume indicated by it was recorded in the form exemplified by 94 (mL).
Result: 23 (mL)
